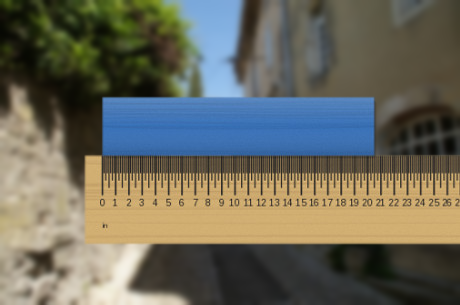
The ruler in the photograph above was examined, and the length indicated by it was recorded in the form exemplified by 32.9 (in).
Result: 20.5 (in)
